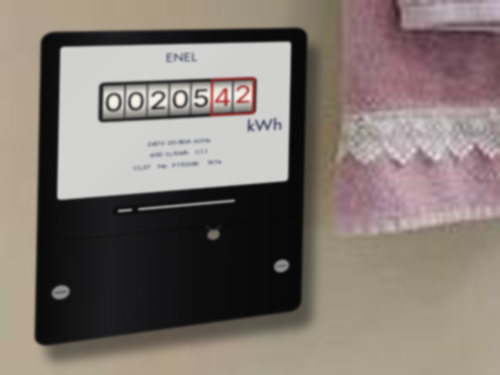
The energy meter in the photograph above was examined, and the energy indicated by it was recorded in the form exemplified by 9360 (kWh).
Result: 205.42 (kWh)
